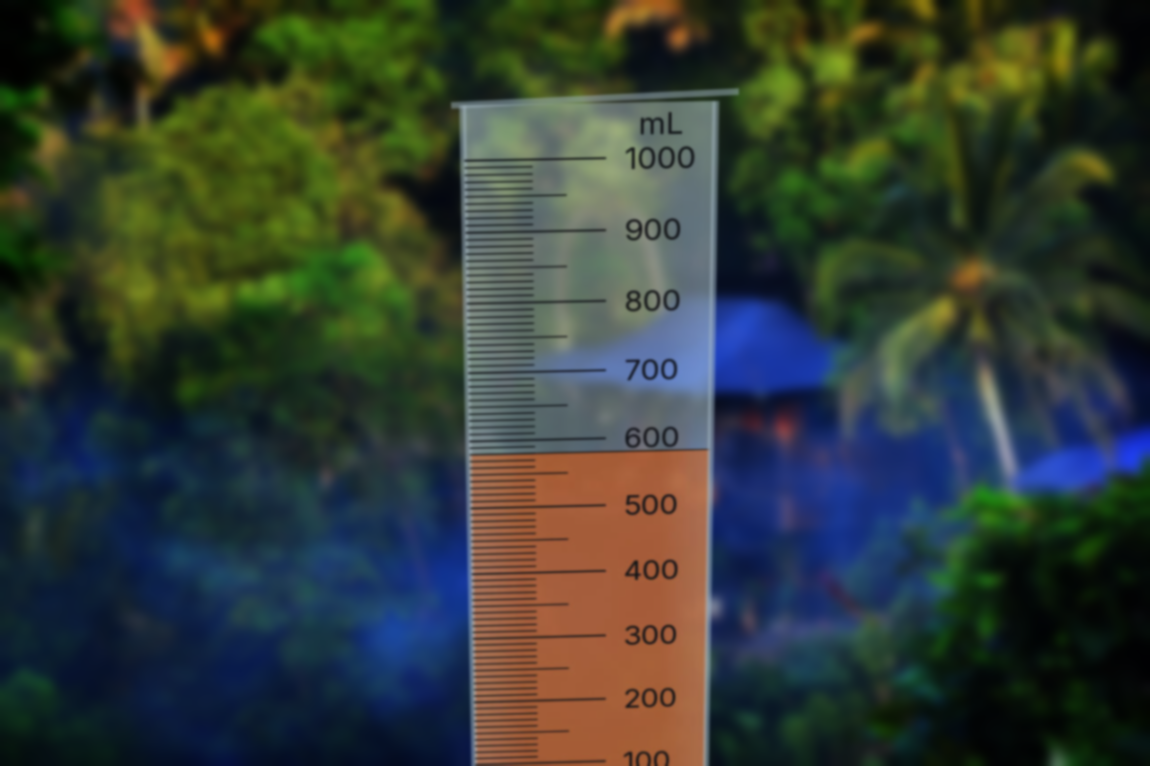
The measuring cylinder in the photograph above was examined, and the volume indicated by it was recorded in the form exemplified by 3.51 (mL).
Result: 580 (mL)
